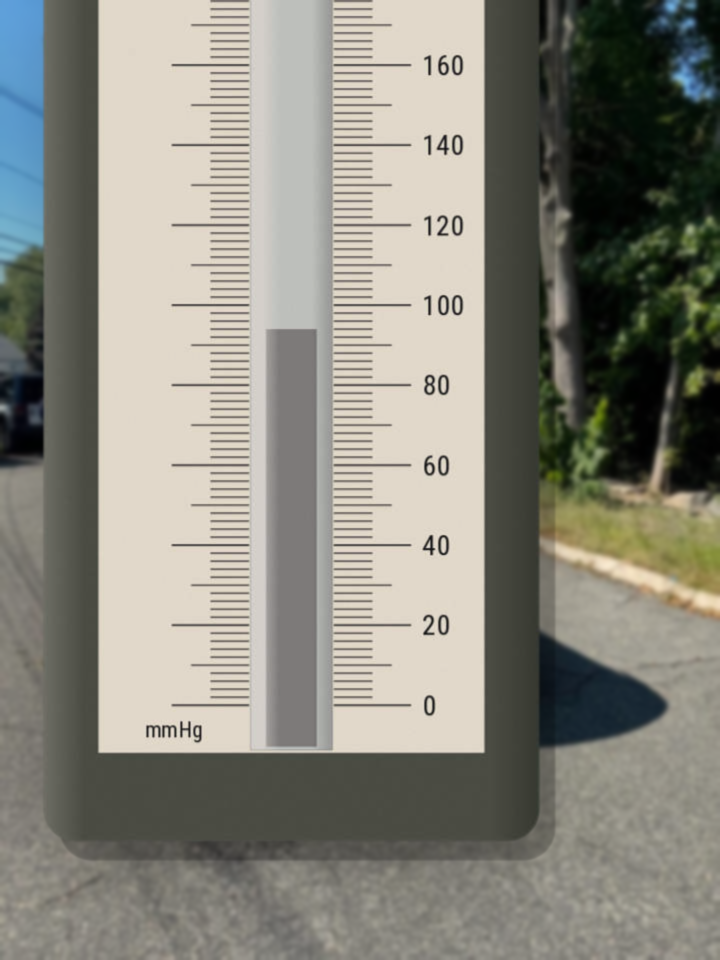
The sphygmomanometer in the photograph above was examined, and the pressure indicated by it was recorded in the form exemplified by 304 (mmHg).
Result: 94 (mmHg)
